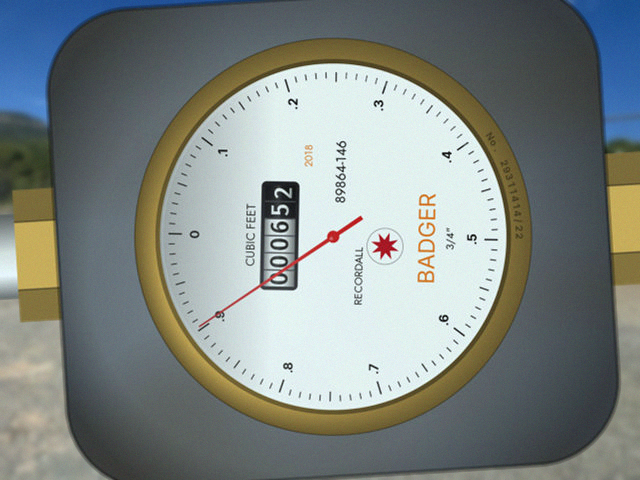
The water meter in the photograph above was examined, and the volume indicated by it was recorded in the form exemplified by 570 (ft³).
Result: 651.90 (ft³)
